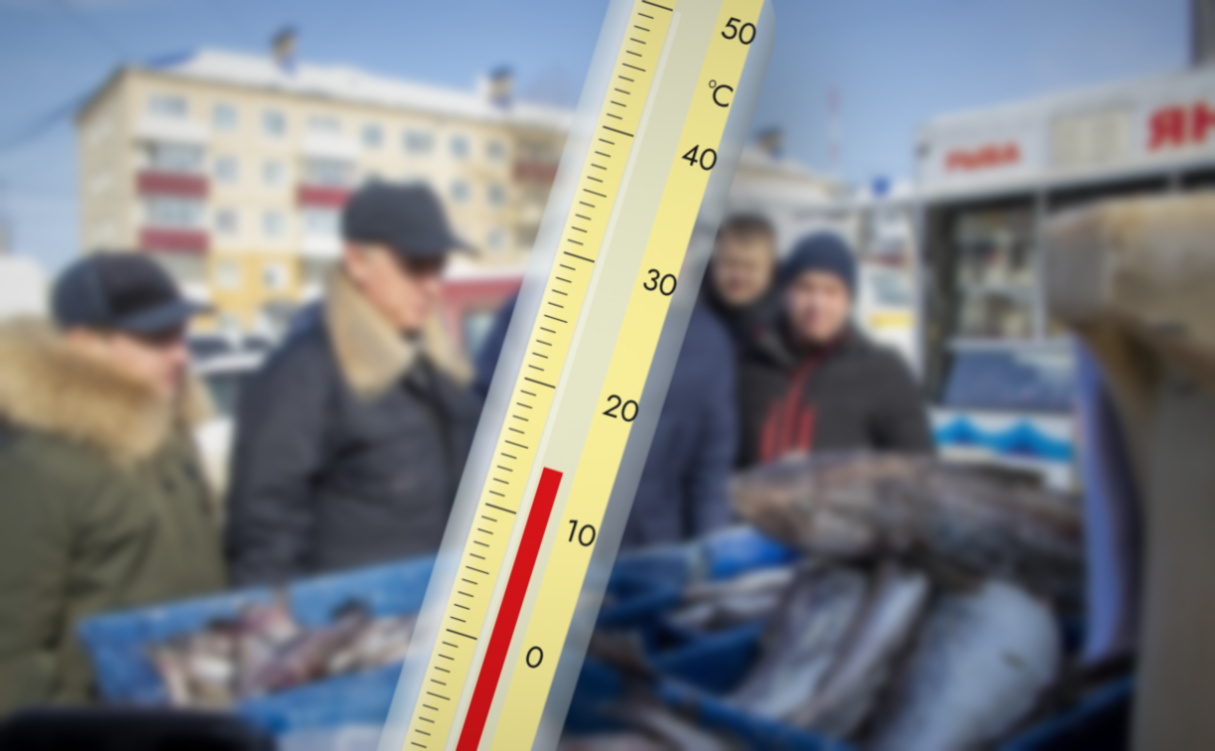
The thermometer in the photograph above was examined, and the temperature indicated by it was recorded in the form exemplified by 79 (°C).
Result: 14 (°C)
